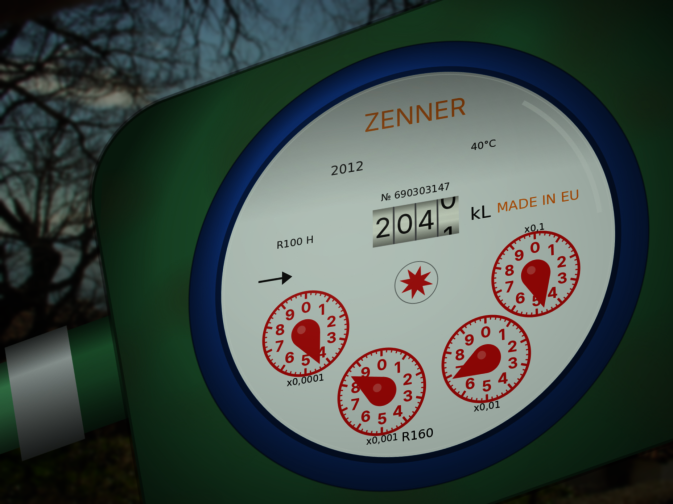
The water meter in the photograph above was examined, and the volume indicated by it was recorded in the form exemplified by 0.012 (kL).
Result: 2040.4684 (kL)
